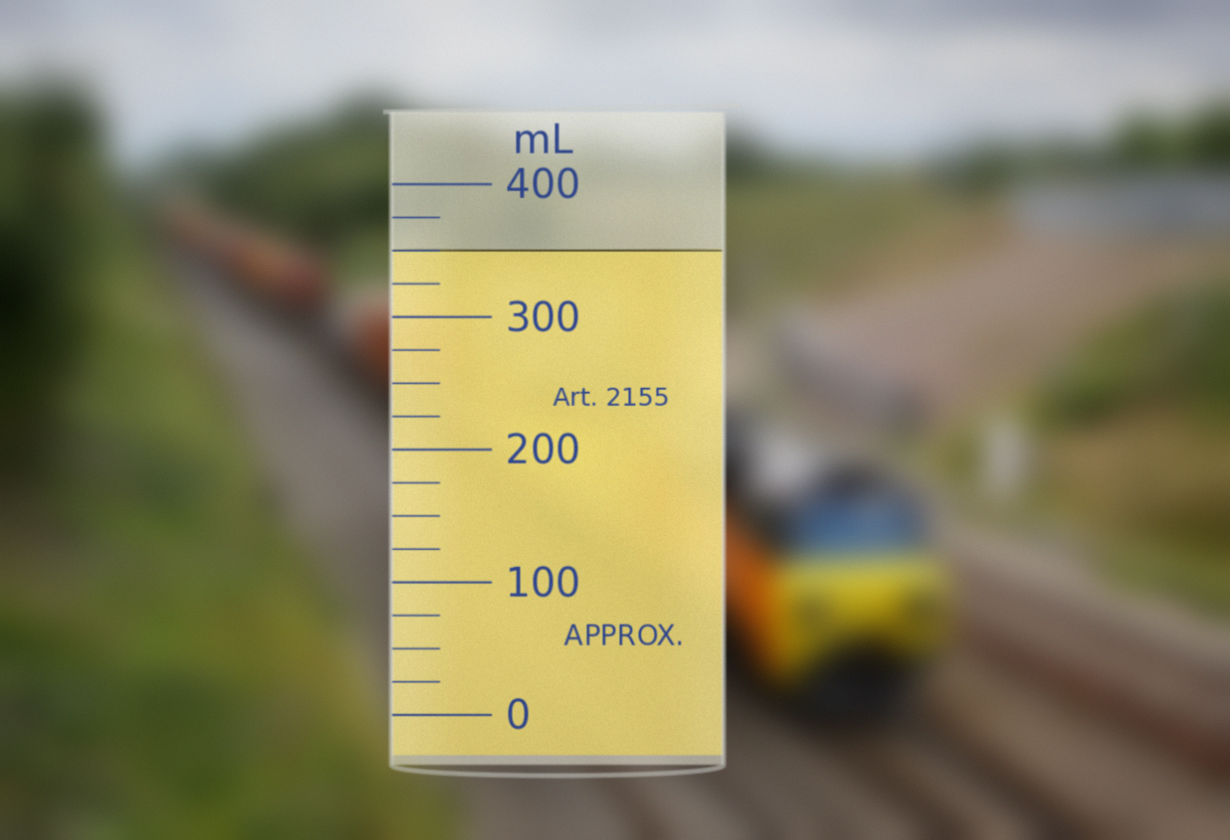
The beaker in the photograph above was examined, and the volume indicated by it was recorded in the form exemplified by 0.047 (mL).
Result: 350 (mL)
